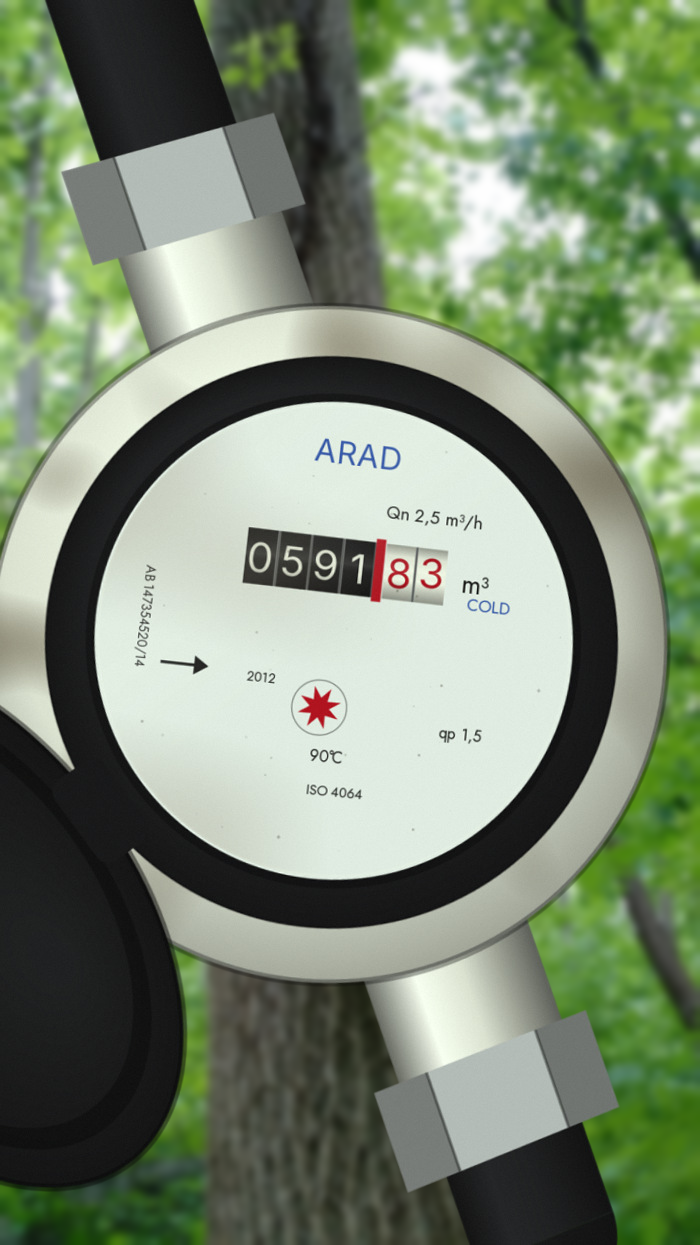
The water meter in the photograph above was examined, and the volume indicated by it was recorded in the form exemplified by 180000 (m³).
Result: 591.83 (m³)
